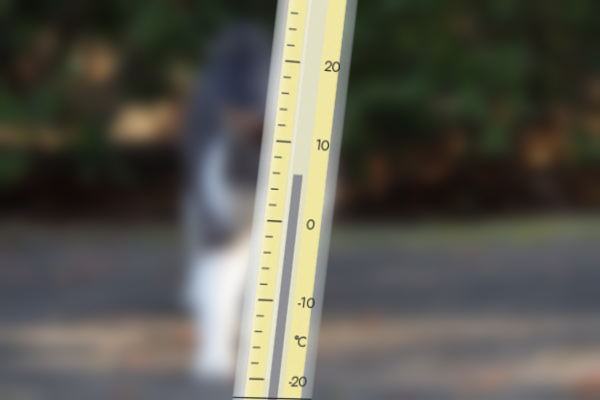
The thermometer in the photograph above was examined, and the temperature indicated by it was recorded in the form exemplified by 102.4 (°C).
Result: 6 (°C)
